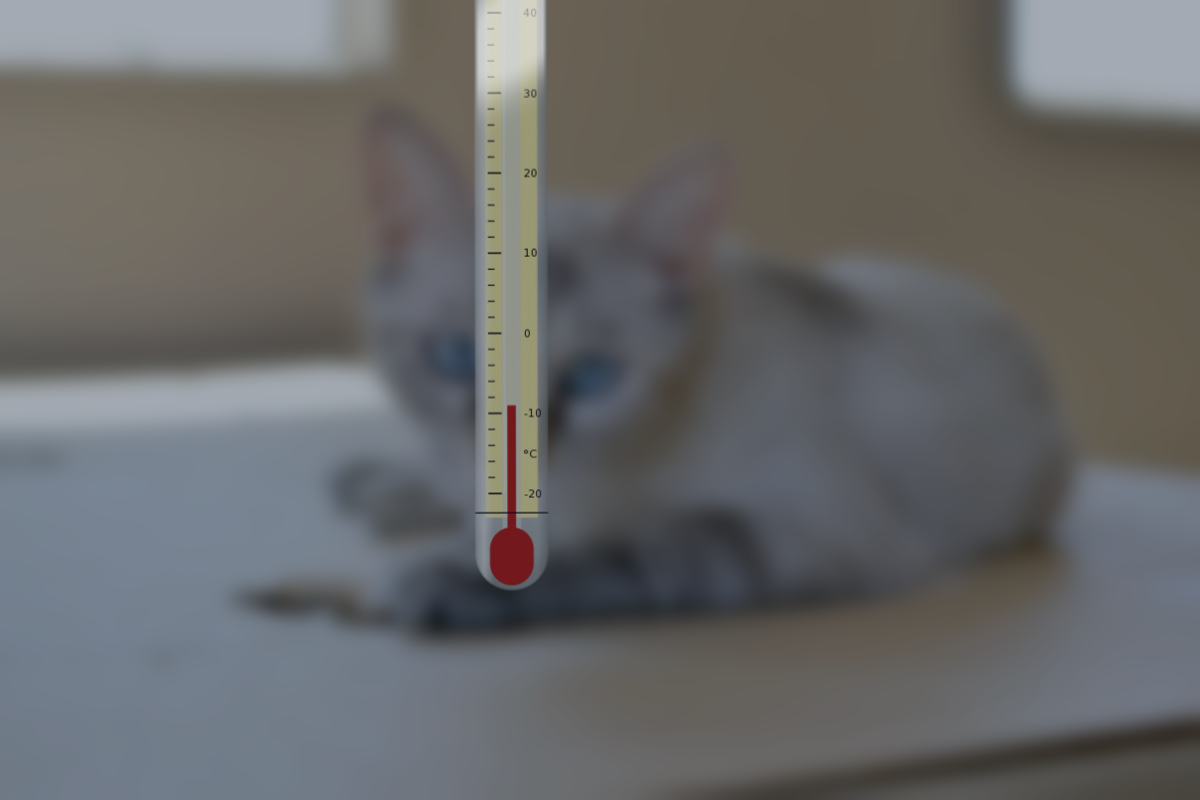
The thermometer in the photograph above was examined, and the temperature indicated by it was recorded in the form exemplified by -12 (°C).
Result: -9 (°C)
